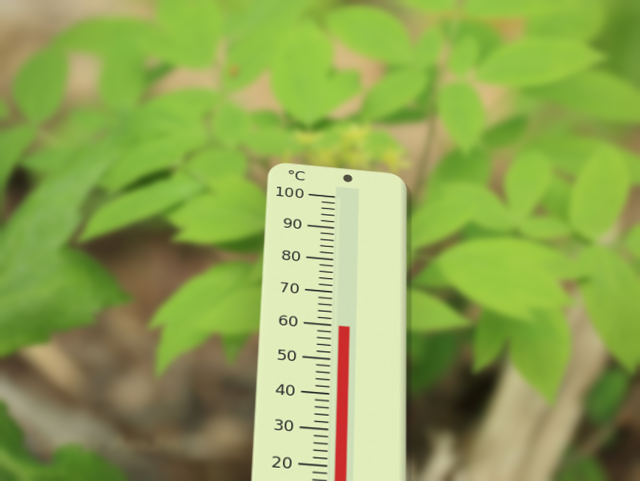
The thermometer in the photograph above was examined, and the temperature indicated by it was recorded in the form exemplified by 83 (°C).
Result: 60 (°C)
